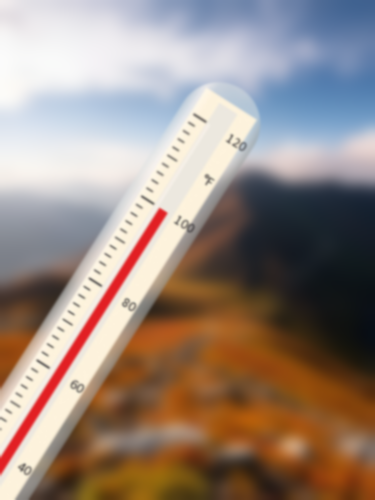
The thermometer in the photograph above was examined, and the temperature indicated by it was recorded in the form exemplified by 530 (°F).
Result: 100 (°F)
